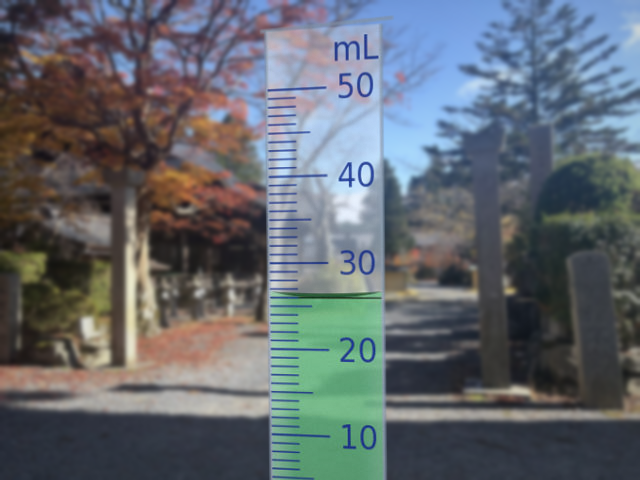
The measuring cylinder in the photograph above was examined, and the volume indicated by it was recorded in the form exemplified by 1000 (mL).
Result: 26 (mL)
